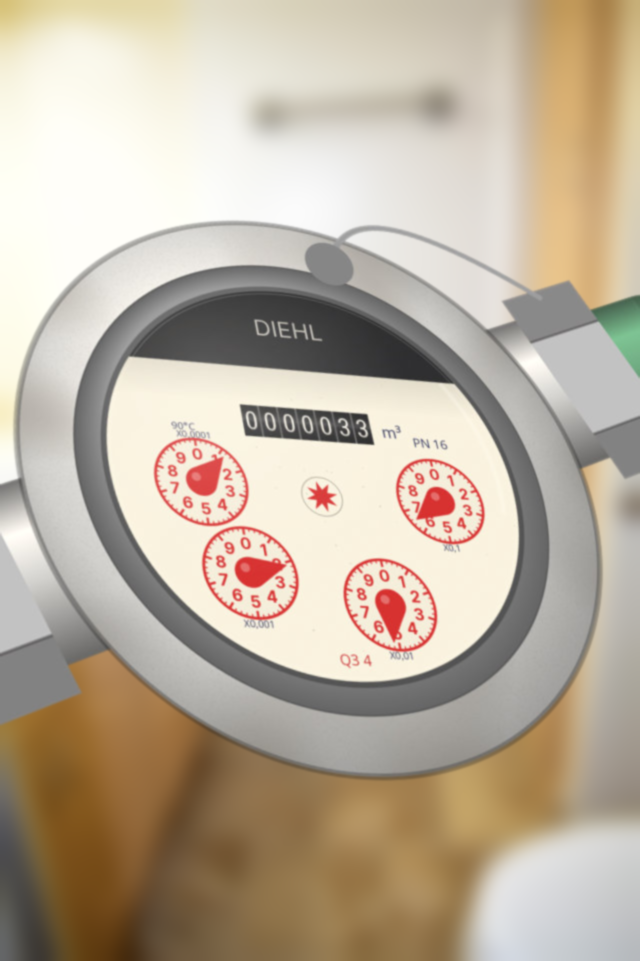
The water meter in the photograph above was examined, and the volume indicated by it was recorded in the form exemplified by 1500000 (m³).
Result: 33.6521 (m³)
